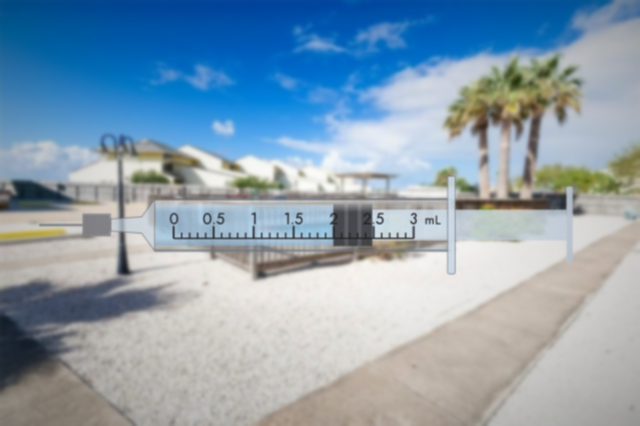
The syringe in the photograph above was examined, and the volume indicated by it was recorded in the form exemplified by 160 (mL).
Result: 2 (mL)
